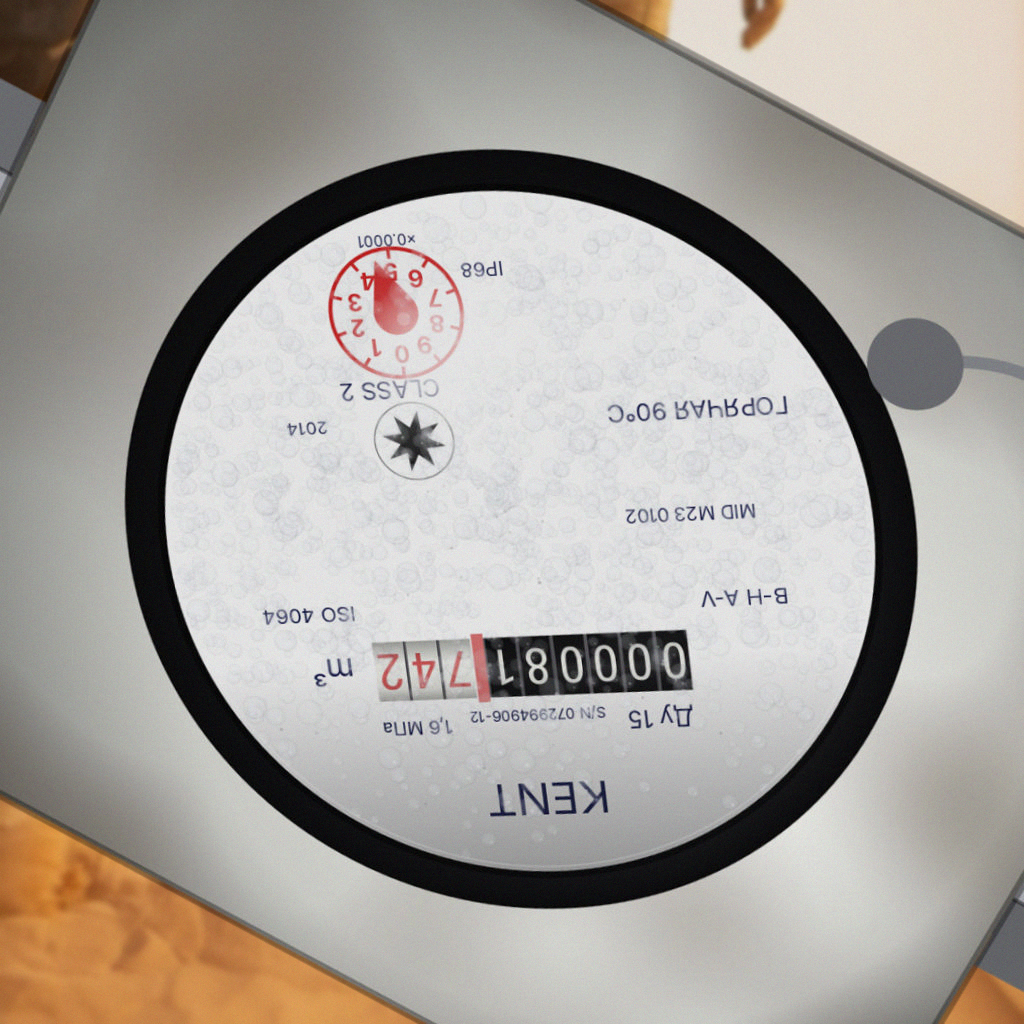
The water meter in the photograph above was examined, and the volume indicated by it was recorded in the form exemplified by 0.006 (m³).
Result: 81.7424 (m³)
